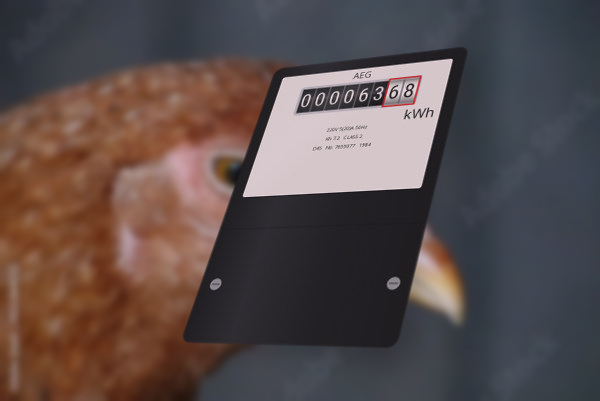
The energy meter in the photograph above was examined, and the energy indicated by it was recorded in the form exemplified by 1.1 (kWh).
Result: 63.68 (kWh)
